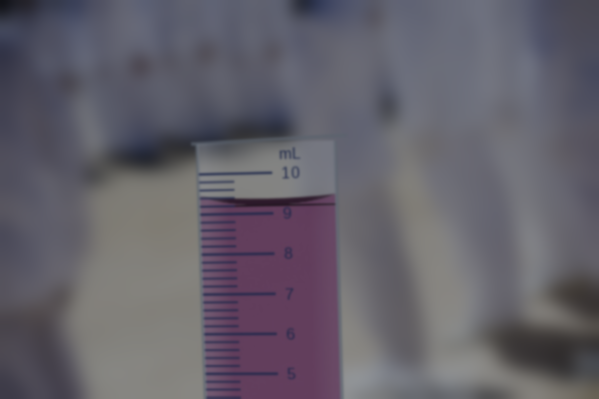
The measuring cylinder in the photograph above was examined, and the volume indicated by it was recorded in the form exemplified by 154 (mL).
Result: 9.2 (mL)
